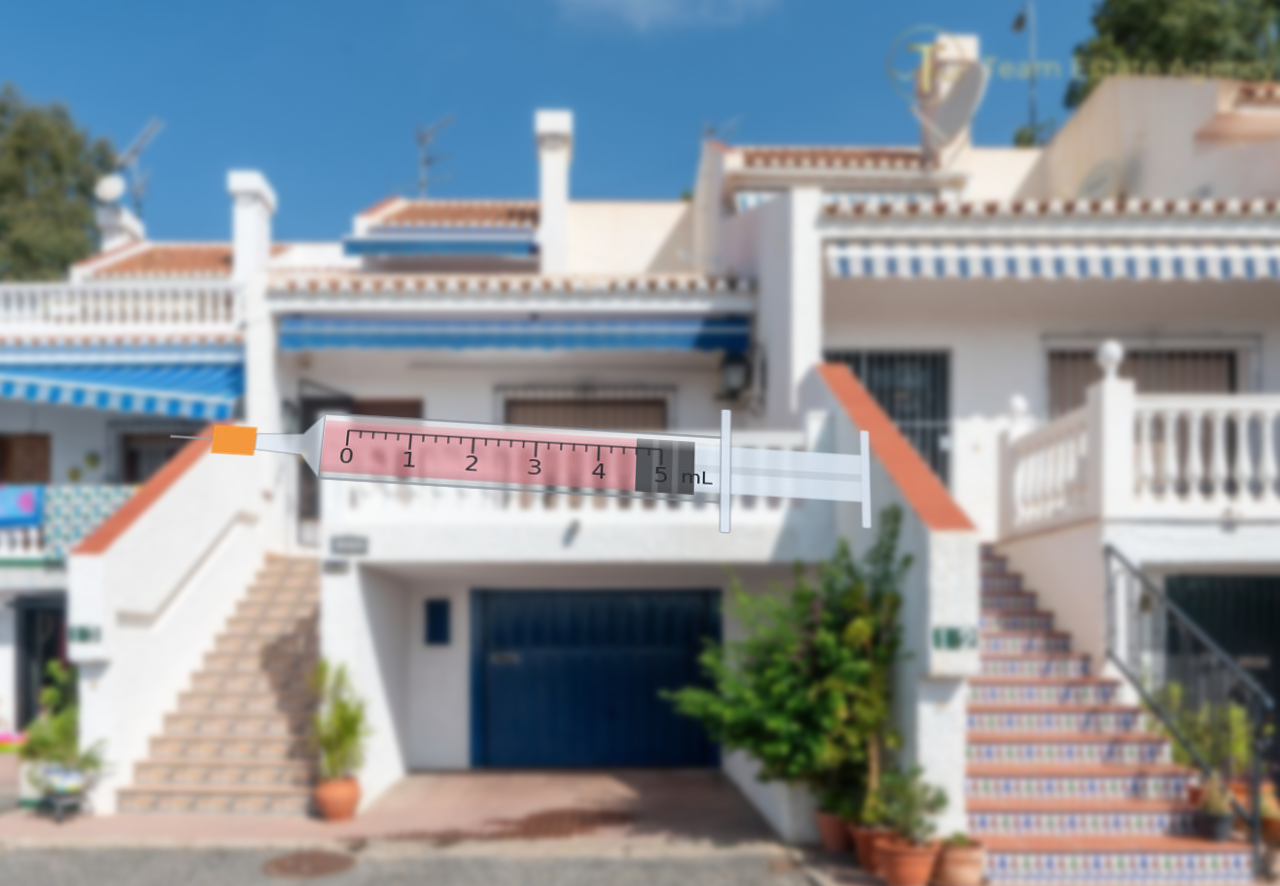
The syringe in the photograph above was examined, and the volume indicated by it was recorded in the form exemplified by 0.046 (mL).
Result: 4.6 (mL)
